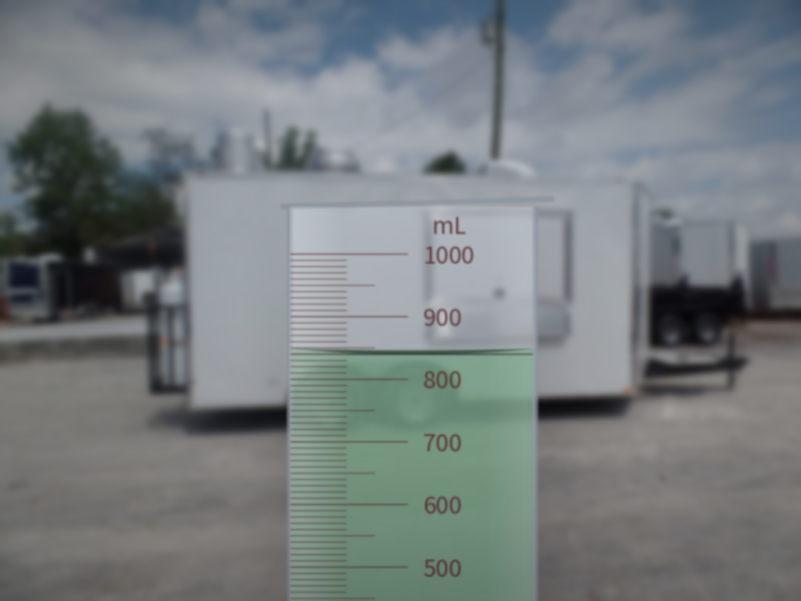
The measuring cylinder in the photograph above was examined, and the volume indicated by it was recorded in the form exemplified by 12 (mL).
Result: 840 (mL)
